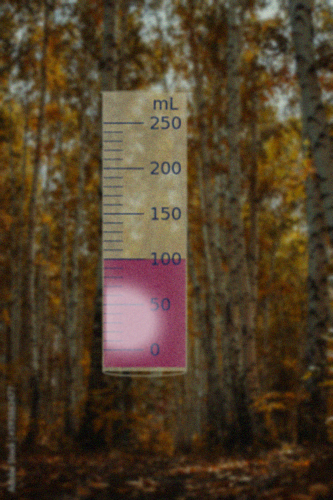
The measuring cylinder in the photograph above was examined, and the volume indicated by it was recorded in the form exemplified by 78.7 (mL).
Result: 100 (mL)
